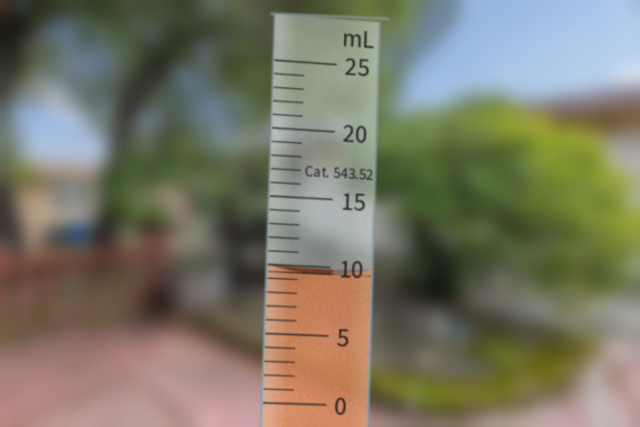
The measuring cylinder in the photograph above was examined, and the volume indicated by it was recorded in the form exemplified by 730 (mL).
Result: 9.5 (mL)
